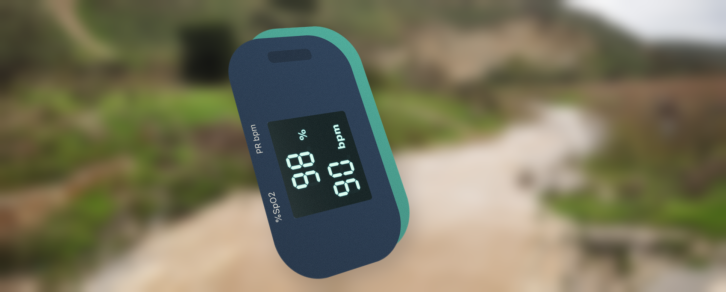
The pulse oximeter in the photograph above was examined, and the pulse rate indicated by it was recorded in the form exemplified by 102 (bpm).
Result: 90 (bpm)
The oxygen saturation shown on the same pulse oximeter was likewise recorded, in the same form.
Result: 98 (%)
